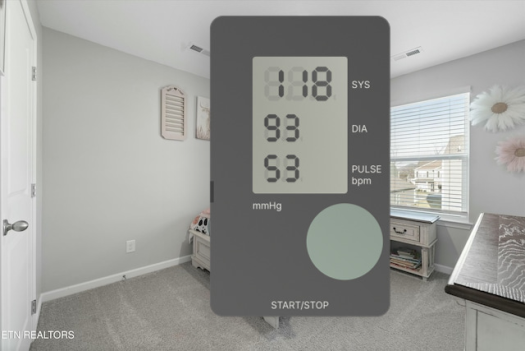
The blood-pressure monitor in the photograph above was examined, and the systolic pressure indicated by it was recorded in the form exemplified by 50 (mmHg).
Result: 118 (mmHg)
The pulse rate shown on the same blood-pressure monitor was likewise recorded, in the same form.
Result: 53 (bpm)
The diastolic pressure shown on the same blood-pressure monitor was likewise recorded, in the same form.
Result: 93 (mmHg)
